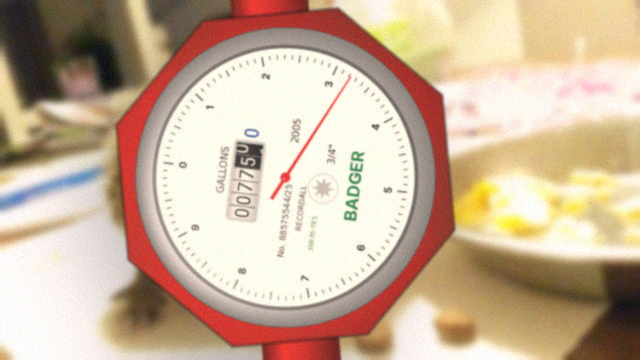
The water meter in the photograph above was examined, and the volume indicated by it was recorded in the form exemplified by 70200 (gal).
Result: 77503.2 (gal)
